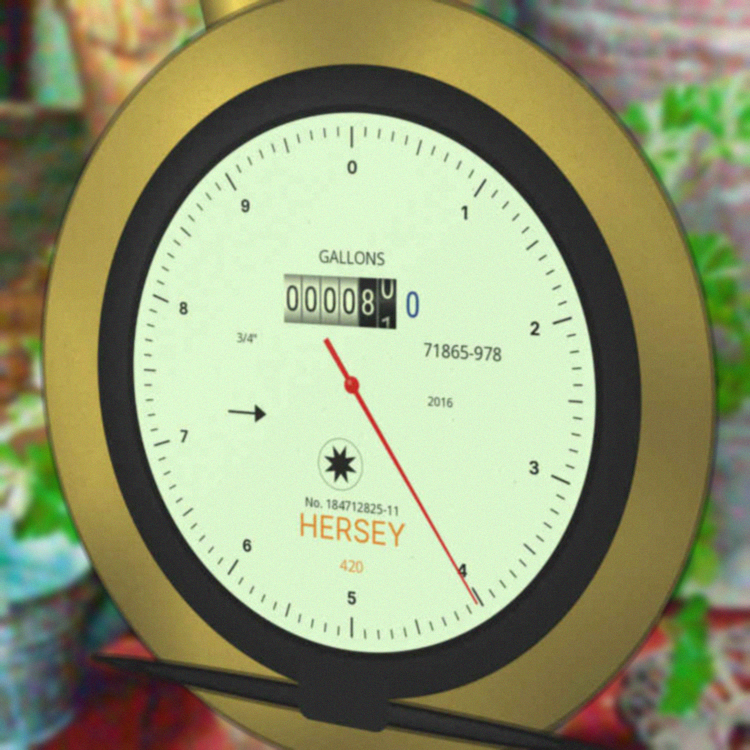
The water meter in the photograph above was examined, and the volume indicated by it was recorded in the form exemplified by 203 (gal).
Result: 804.0 (gal)
